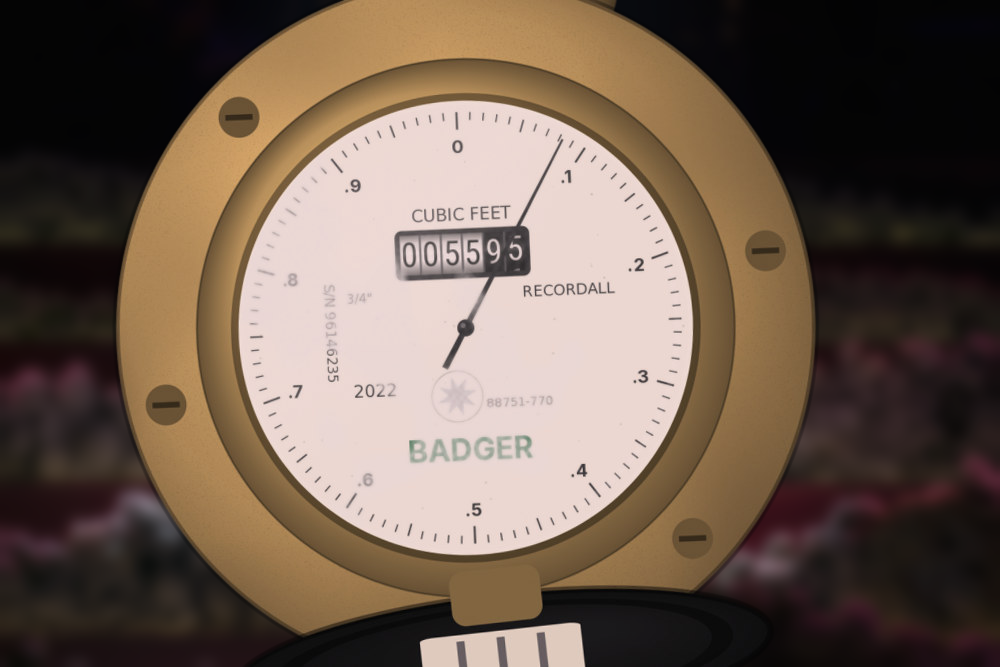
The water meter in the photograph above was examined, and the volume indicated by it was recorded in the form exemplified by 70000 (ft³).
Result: 5595.08 (ft³)
